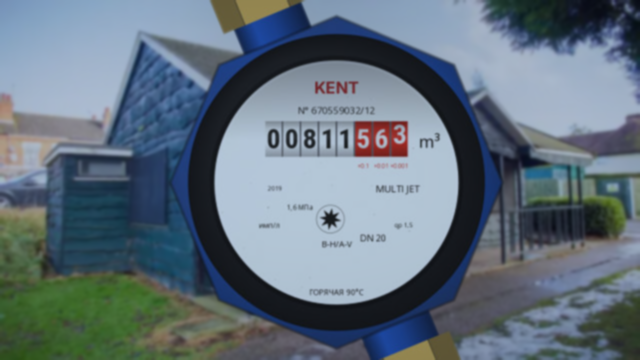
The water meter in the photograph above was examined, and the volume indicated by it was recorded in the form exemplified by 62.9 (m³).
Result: 811.563 (m³)
